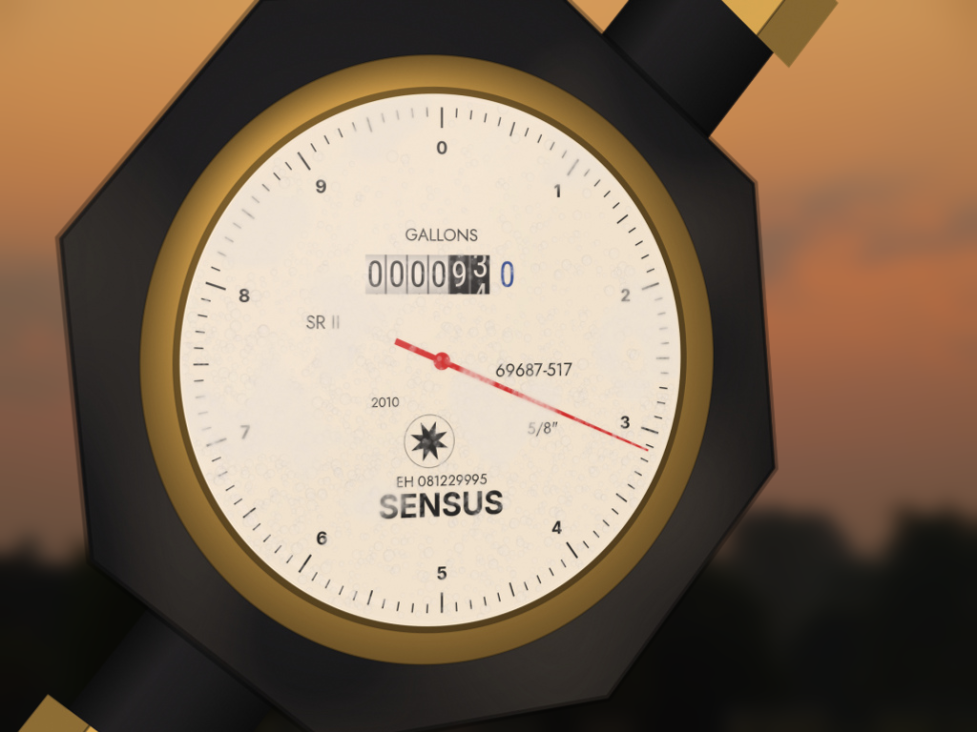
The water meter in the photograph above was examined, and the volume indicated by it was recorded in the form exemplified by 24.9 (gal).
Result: 933.1 (gal)
